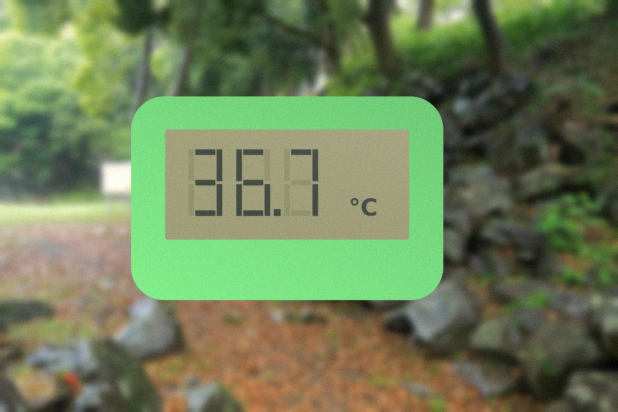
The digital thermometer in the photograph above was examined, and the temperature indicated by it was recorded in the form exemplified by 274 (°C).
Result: 36.7 (°C)
